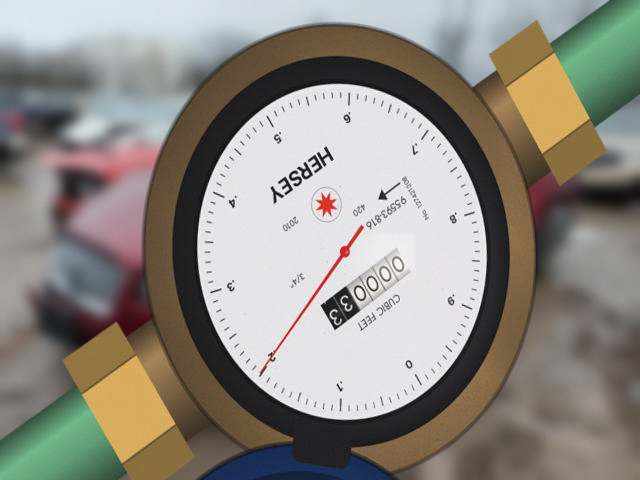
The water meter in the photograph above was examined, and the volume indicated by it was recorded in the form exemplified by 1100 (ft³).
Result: 33.20 (ft³)
